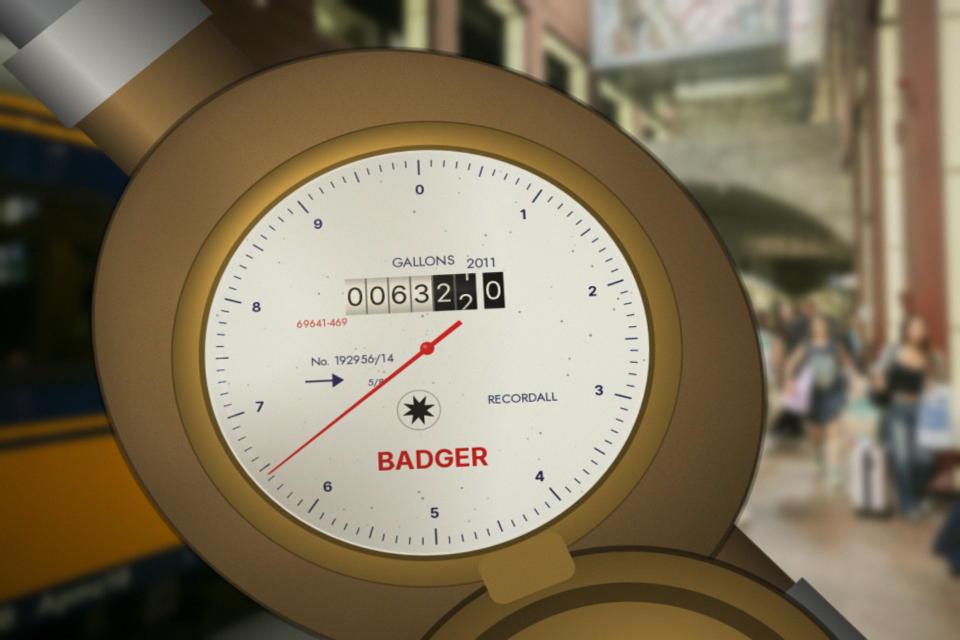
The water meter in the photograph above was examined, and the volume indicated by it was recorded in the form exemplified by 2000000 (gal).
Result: 63216.4 (gal)
